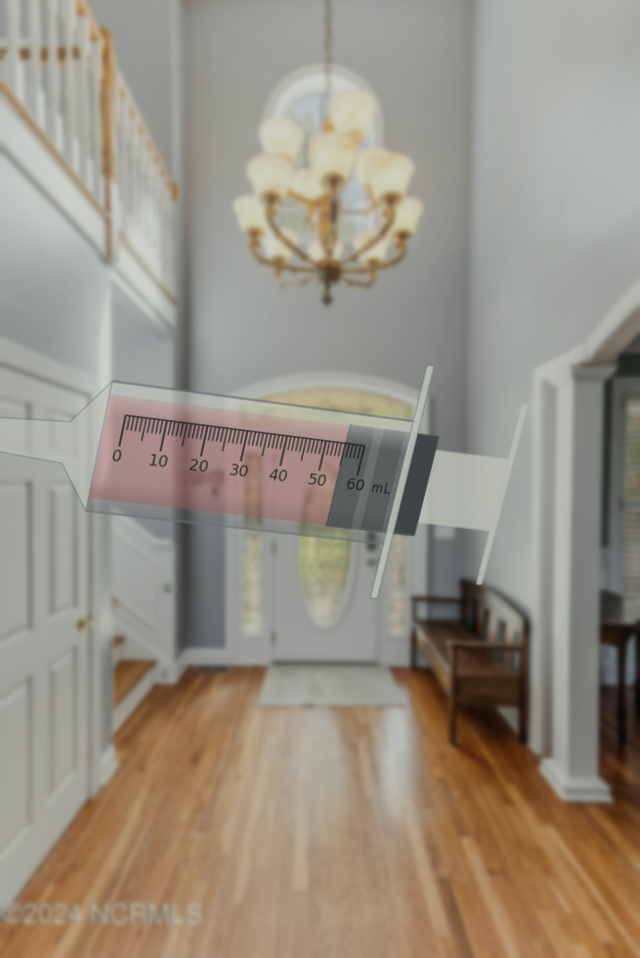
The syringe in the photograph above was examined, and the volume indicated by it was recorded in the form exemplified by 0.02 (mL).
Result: 55 (mL)
